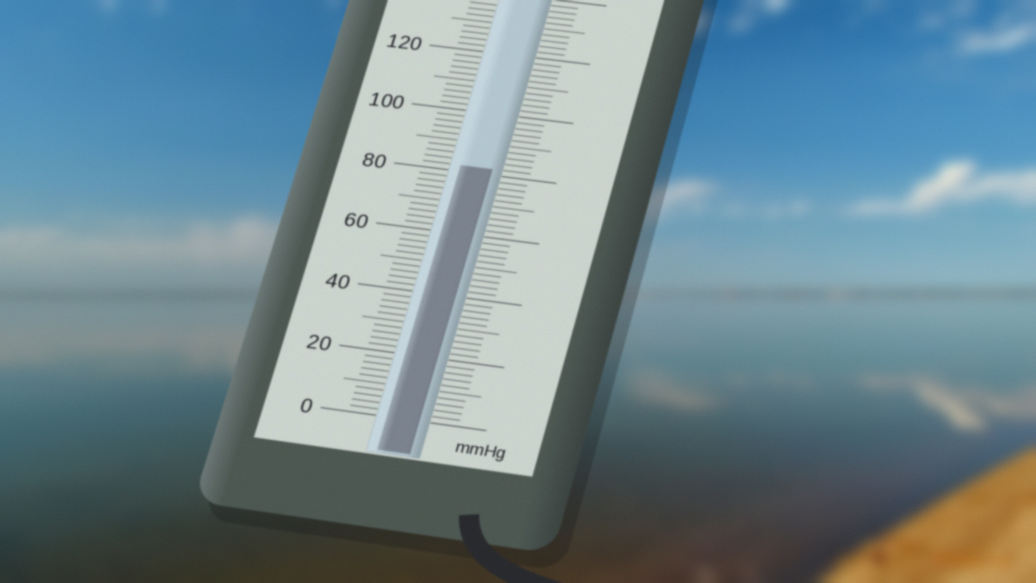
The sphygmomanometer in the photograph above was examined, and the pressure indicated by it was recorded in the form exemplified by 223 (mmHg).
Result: 82 (mmHg)
